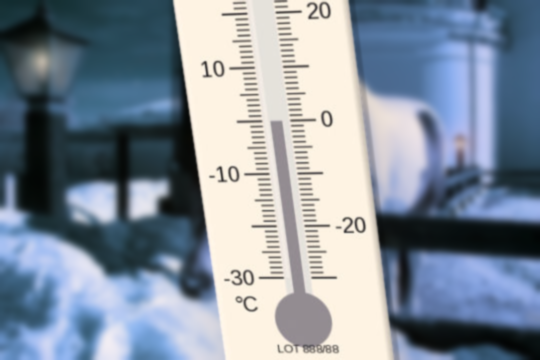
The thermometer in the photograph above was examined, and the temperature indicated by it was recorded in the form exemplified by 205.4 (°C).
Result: 0 (°C)
